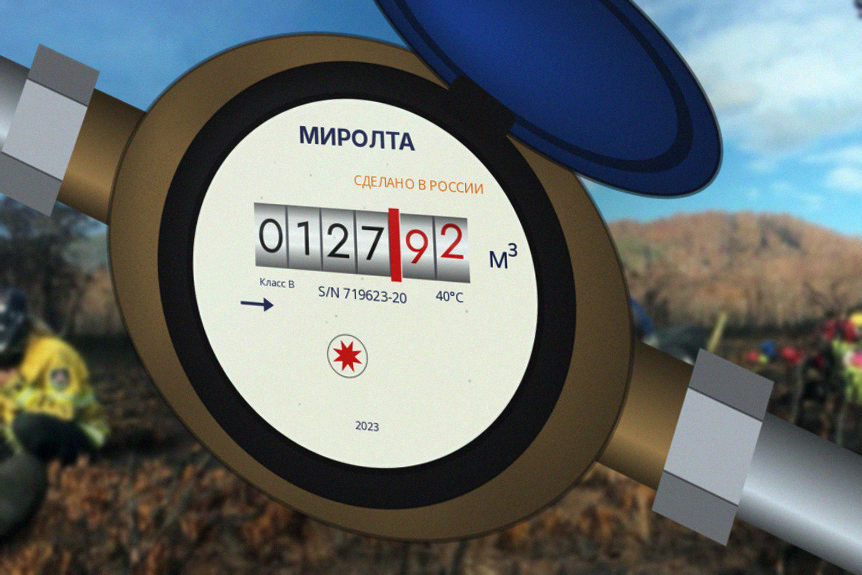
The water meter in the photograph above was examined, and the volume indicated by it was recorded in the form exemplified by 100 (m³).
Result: 127.92 (m³)
